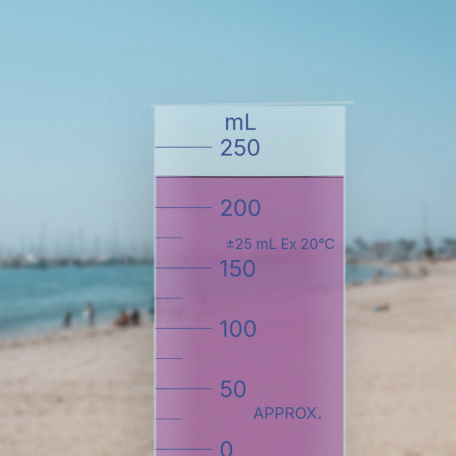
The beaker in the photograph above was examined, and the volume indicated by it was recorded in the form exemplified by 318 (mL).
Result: 225 (mL)
